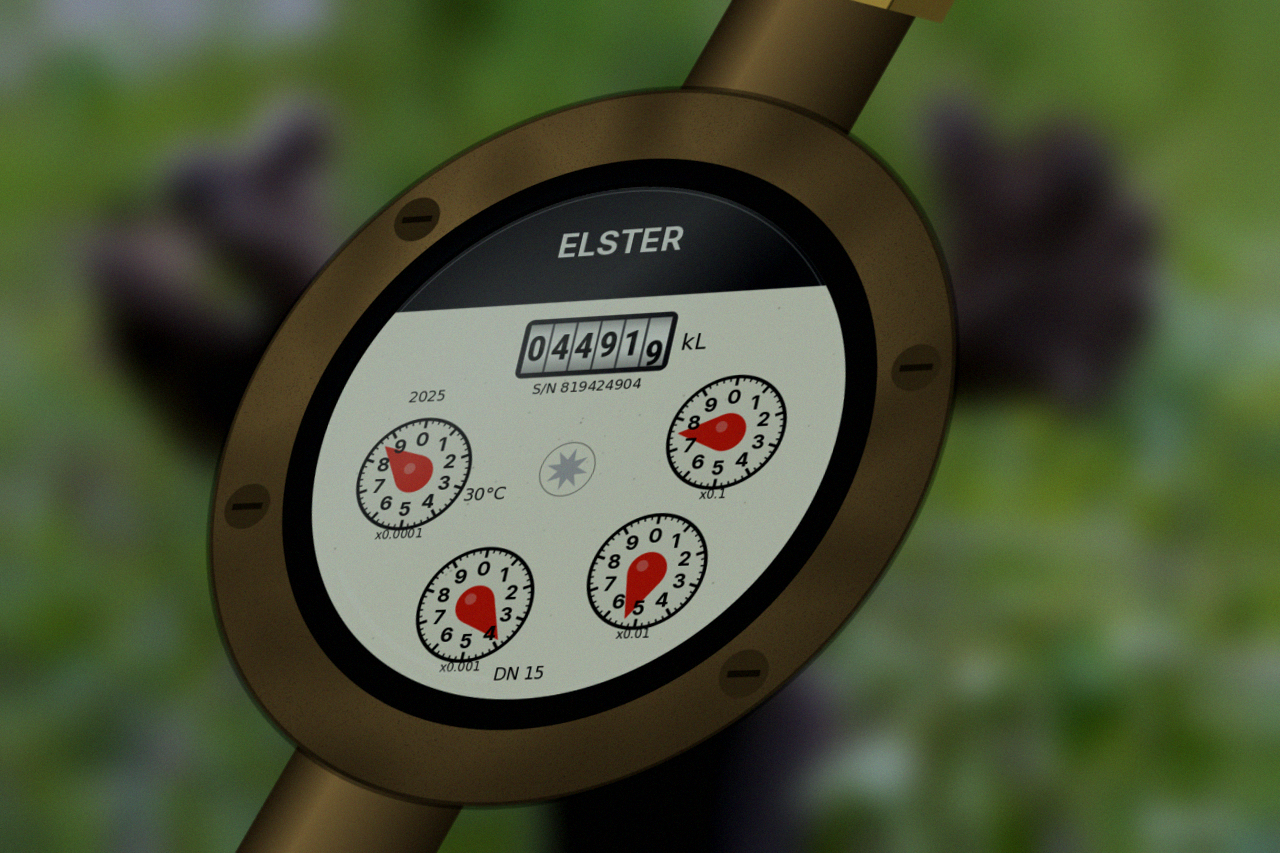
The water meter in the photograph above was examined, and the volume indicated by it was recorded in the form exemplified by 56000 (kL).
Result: 44918.7538 (kL)
